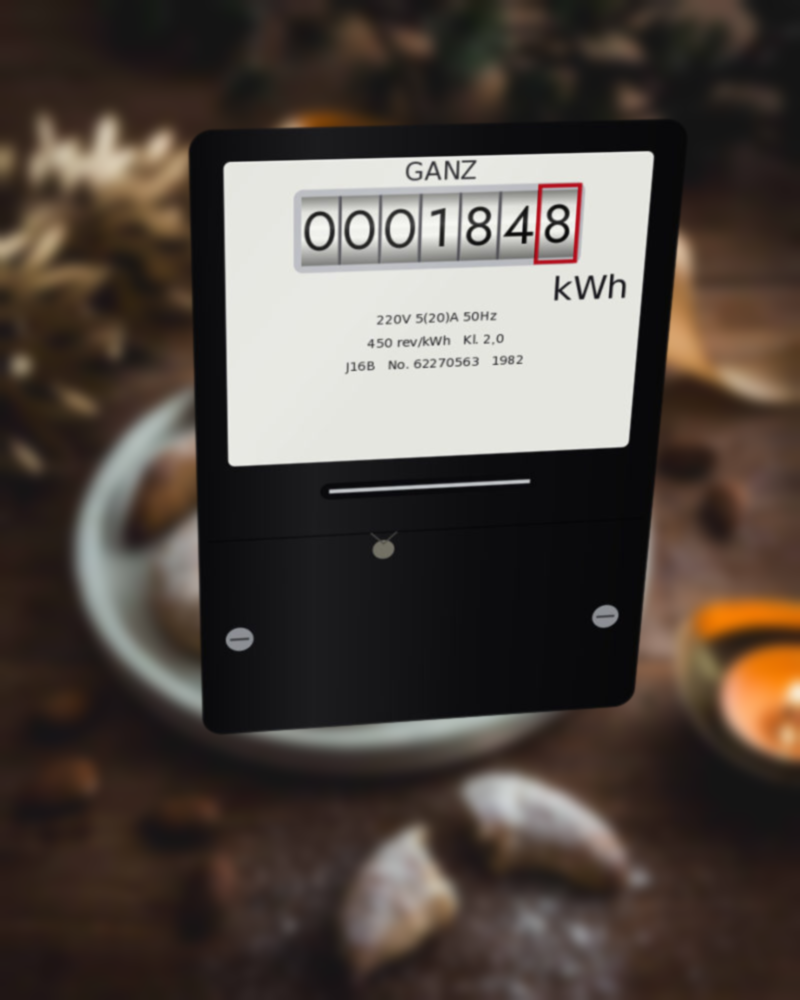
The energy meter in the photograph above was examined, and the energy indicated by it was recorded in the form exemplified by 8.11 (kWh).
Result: 184.8 (kWh)
